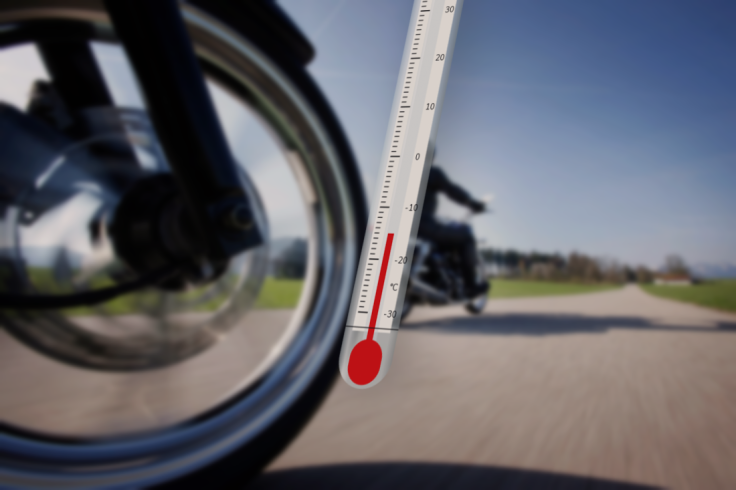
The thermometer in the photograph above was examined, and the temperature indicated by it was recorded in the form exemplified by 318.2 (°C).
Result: -15 (°C)
